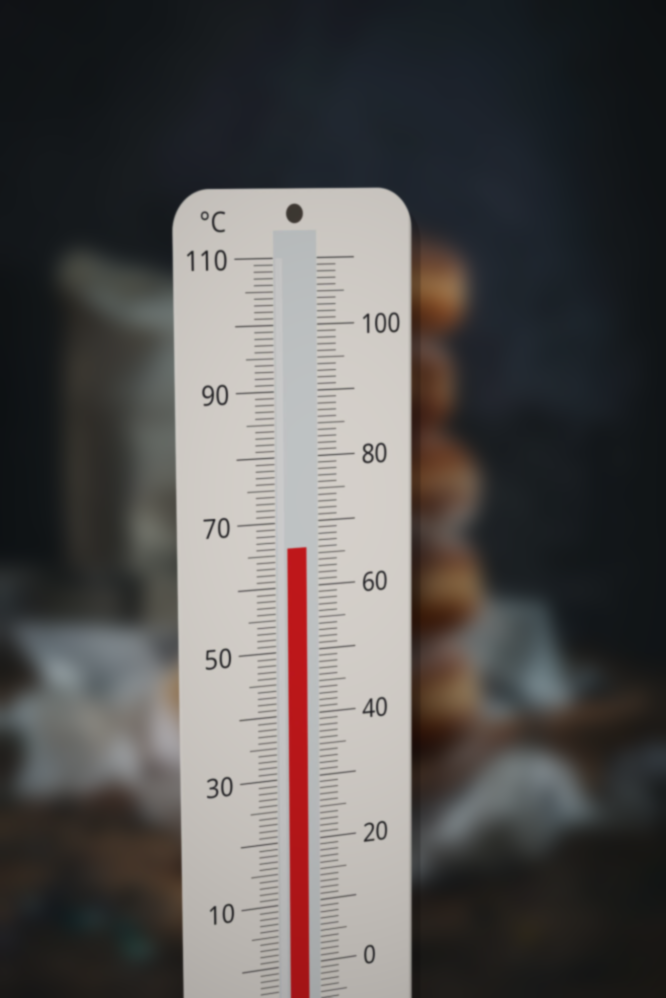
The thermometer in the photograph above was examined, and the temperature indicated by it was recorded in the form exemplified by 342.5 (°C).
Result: 66 (°C)
